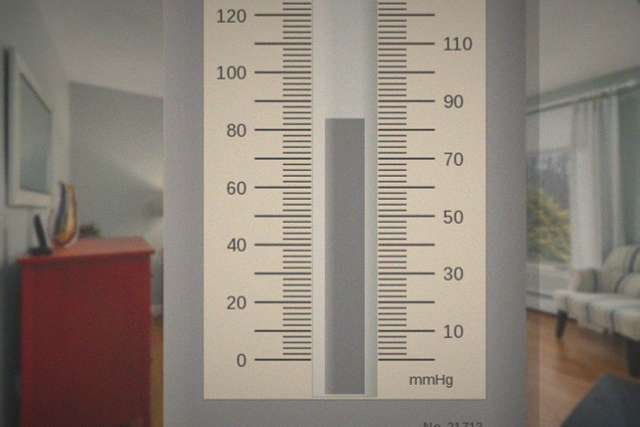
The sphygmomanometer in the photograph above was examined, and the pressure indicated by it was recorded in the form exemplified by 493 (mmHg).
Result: 84 (mmHg)
